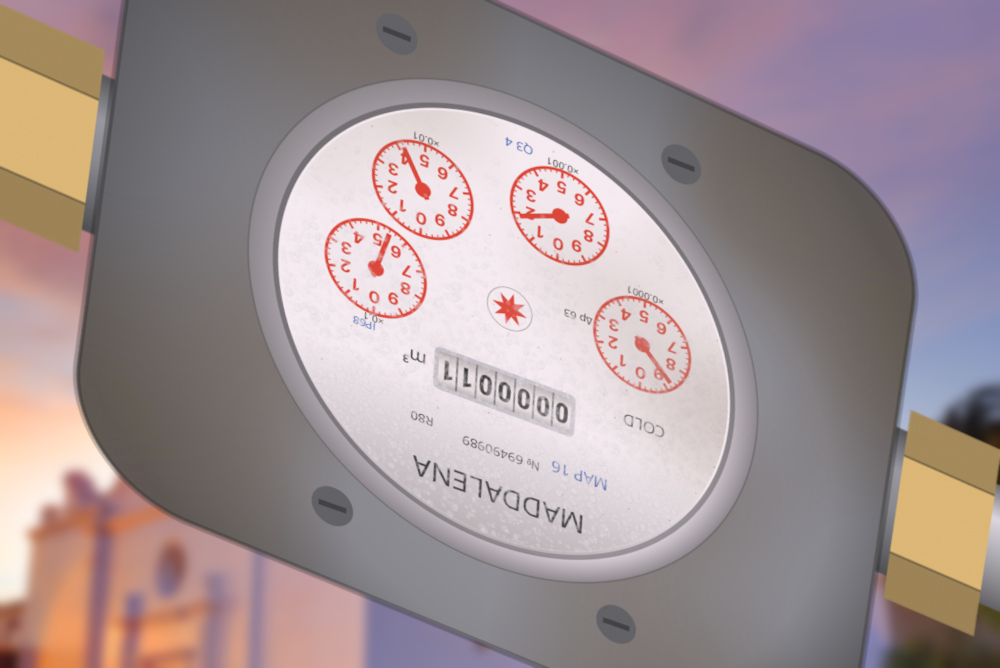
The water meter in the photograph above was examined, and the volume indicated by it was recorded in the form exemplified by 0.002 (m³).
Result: 11.5418 (m³)
